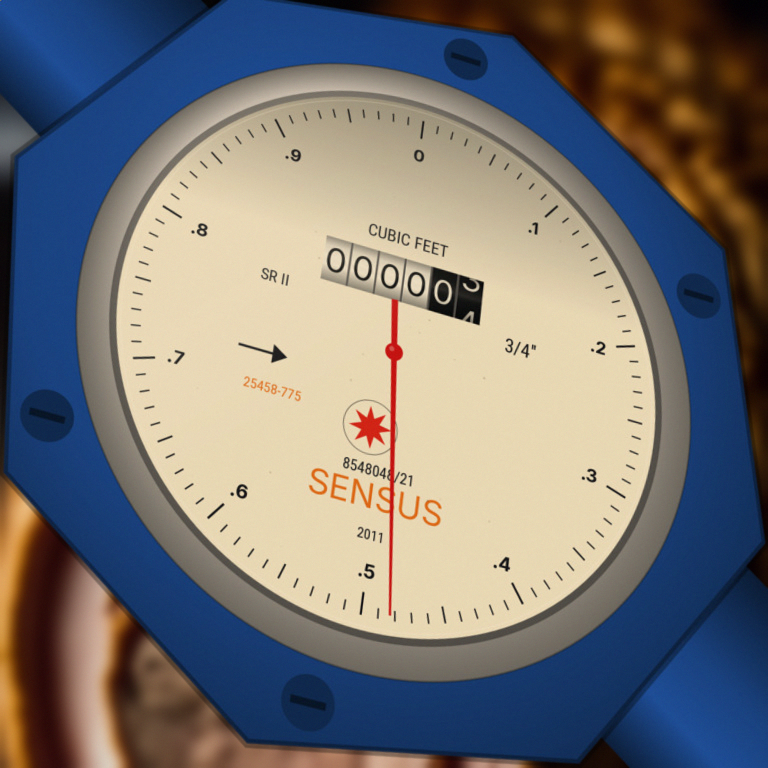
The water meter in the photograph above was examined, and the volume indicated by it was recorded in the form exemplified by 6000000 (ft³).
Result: 3.48 (ft³)
